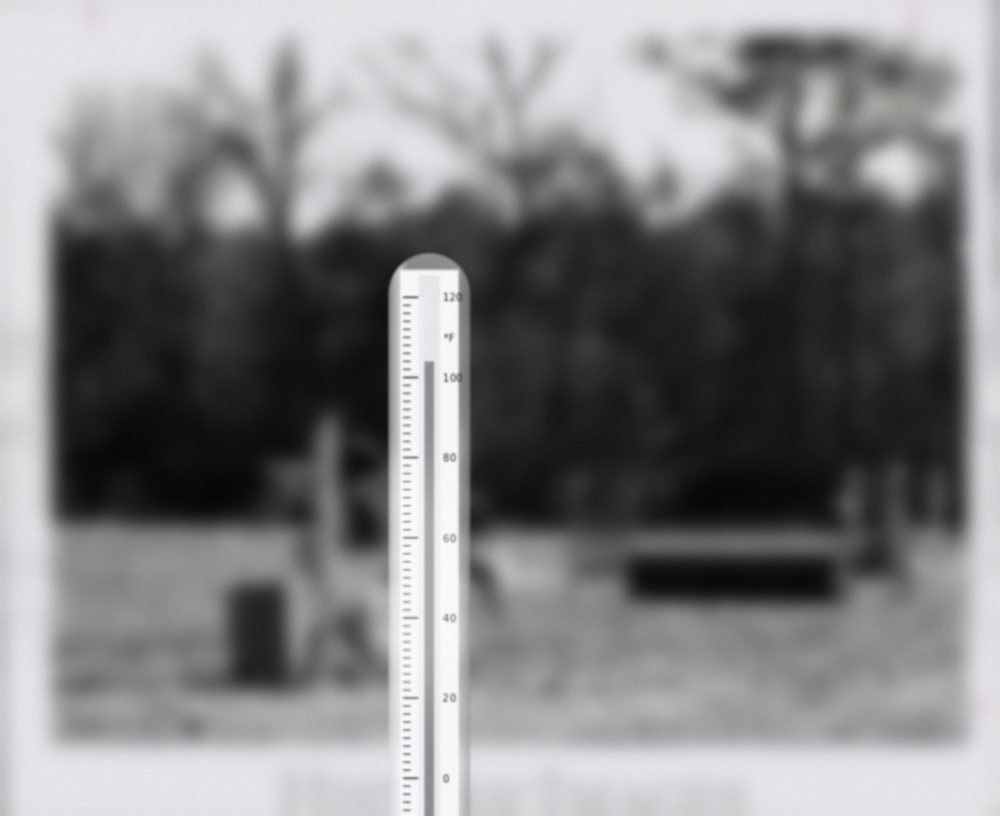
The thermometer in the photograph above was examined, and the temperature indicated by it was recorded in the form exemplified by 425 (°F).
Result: 104 (°F)
